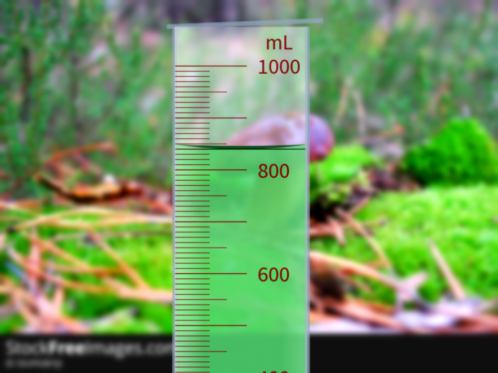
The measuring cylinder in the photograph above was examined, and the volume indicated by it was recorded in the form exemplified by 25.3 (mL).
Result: 840 (mL)
